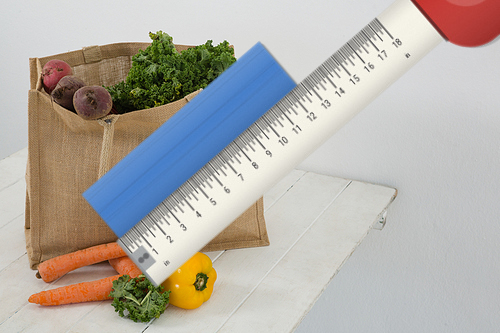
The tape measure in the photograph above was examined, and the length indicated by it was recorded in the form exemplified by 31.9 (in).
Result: 12.5 (in)
